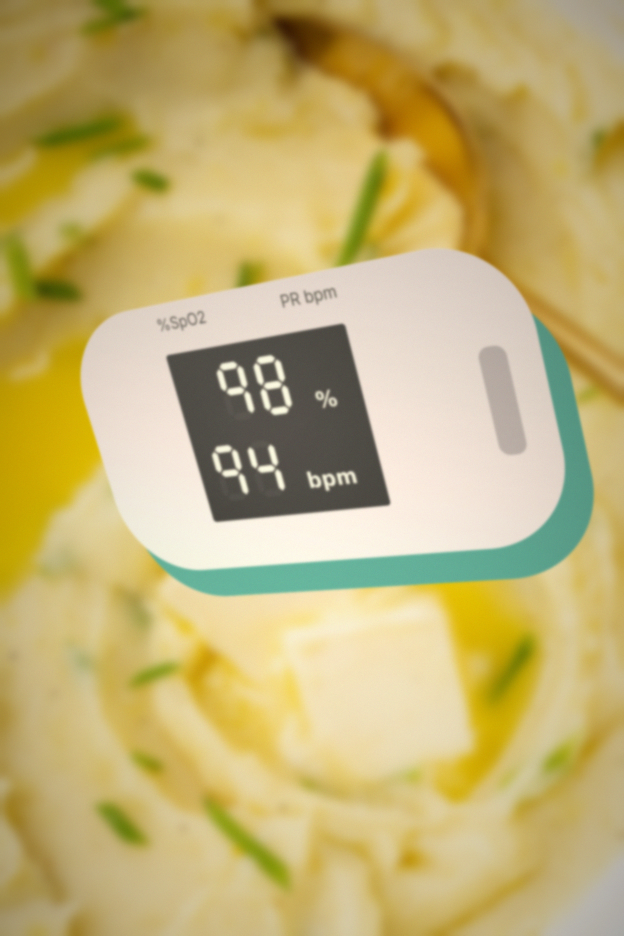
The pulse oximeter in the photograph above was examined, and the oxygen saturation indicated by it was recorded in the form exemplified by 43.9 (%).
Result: 98 (%)
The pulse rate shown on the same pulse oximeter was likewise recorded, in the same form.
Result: 94 (bpm)
